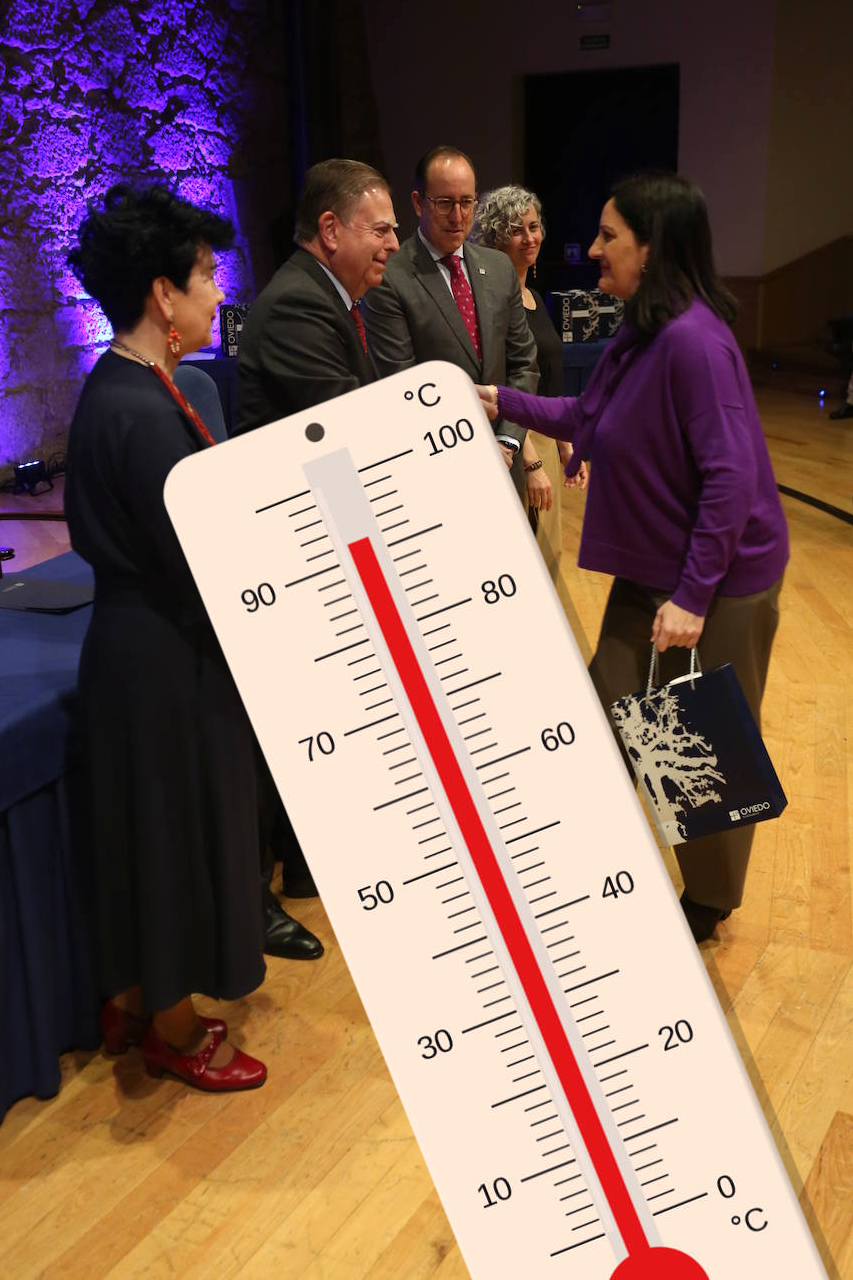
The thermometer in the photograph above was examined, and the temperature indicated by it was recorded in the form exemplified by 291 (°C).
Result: 92 (°C)
